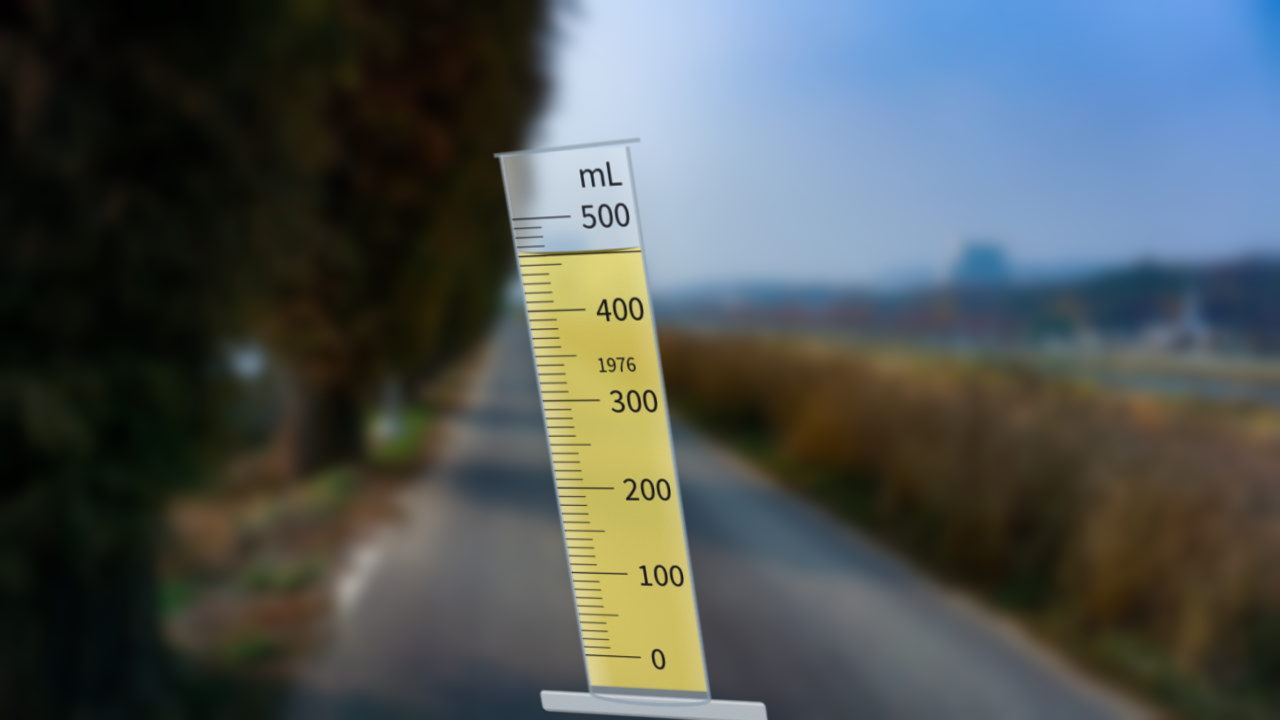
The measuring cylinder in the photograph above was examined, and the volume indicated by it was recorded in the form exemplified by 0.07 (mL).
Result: 460 (mL)
